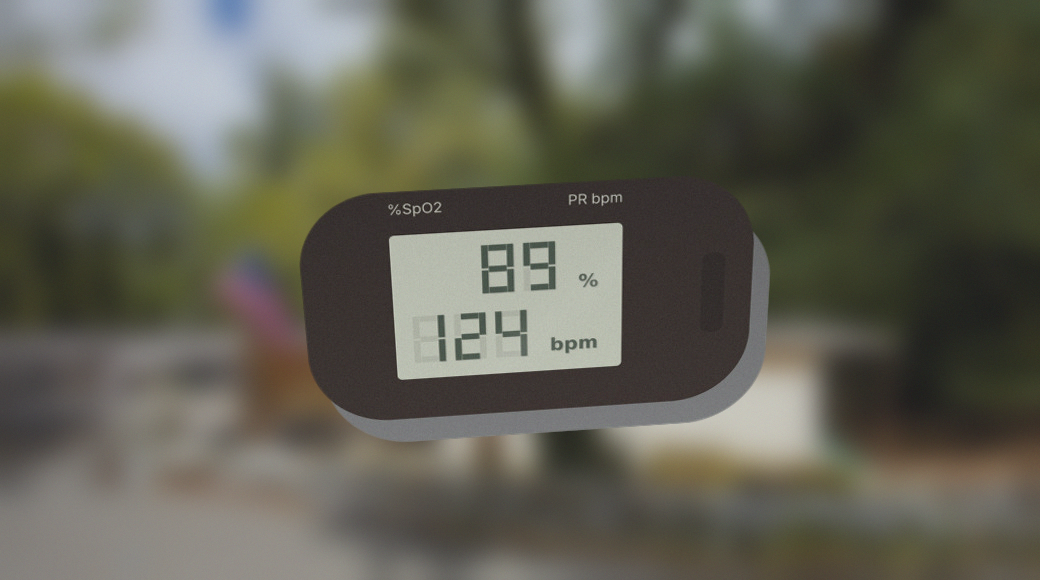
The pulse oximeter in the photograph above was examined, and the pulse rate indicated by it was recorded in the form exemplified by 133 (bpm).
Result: 124 (bpm)
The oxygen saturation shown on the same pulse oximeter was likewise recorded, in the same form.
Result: 89 (%)
